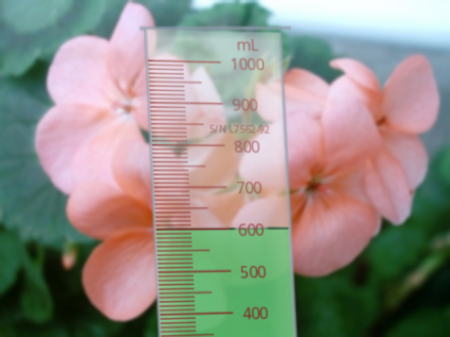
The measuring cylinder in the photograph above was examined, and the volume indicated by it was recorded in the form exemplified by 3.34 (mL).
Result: 600 (mL)
